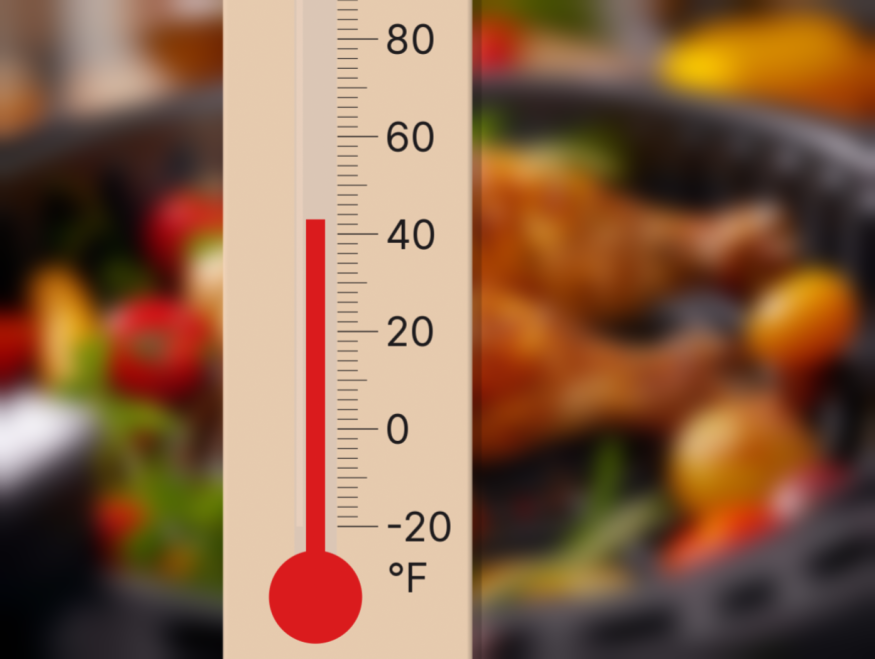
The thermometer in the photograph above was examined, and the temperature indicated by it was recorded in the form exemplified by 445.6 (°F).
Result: 43 (°F)
